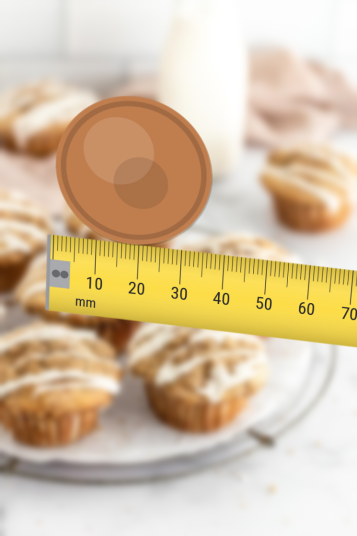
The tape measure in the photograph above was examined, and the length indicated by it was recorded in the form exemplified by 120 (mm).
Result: 36 (mm)
